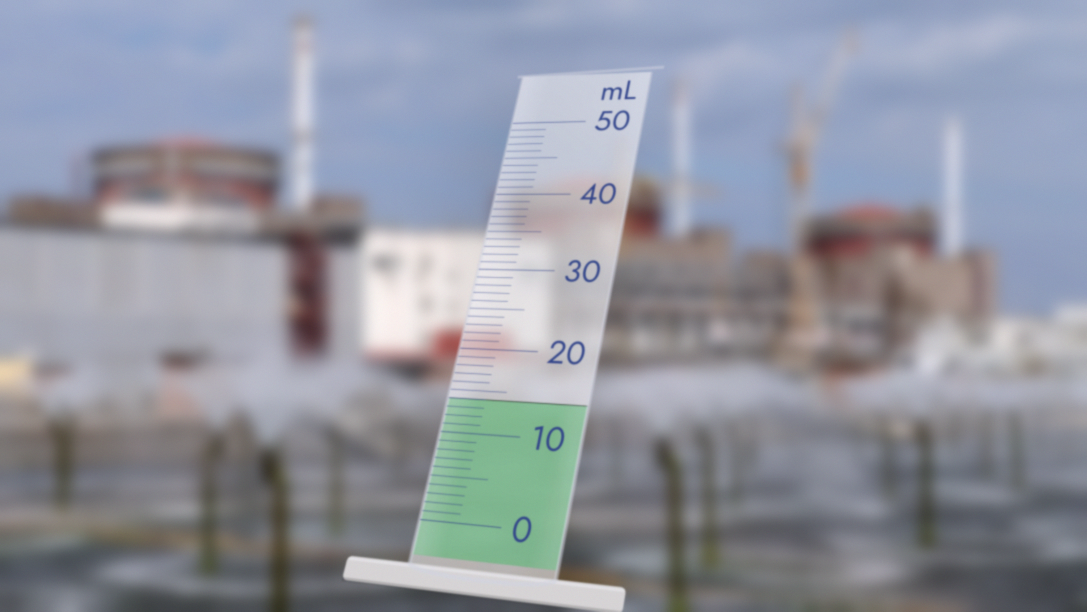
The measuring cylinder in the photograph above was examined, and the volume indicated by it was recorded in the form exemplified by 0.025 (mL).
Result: 14 (mL)
